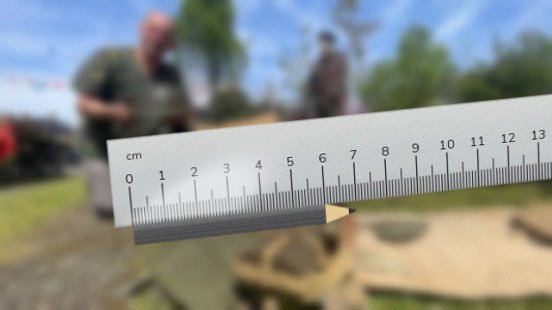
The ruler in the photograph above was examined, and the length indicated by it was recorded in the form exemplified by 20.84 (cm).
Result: 7 (cm)
